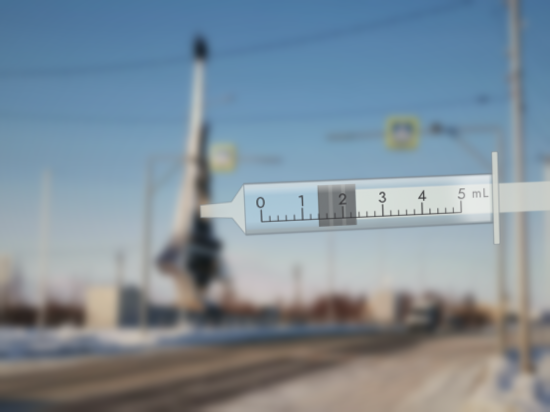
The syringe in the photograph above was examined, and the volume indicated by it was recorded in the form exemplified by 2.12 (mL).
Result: 1.4 (mL)
